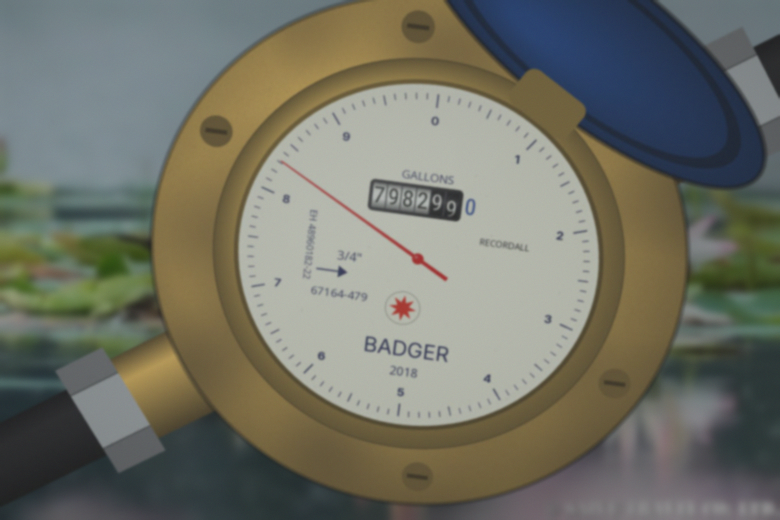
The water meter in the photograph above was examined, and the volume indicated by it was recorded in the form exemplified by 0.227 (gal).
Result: 7982988.3 (gal)
